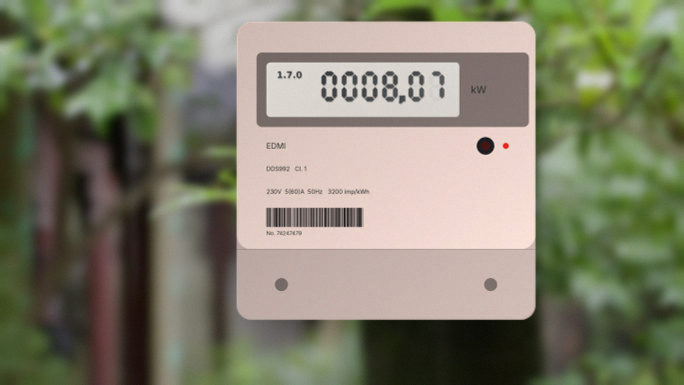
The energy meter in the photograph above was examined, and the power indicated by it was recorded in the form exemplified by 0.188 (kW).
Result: 8.07 (kW)
